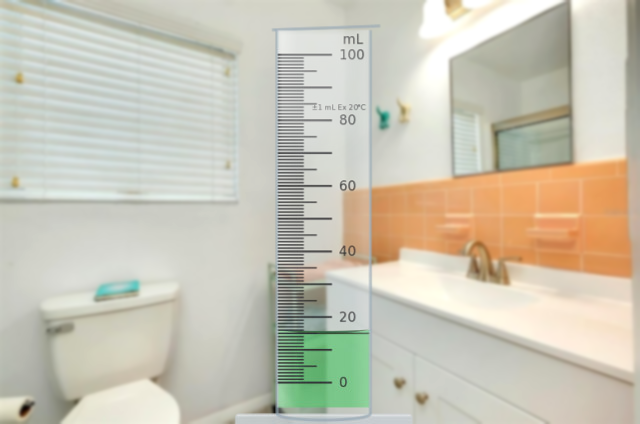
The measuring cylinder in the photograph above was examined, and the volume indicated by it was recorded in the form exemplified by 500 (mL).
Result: 15 (mL)
